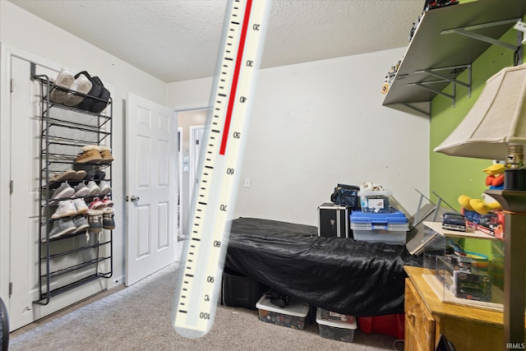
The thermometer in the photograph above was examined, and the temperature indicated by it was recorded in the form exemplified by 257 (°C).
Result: 56 (°C)
